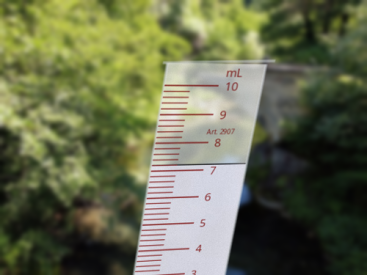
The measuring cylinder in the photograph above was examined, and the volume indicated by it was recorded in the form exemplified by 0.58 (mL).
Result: 7.2 (mL)
